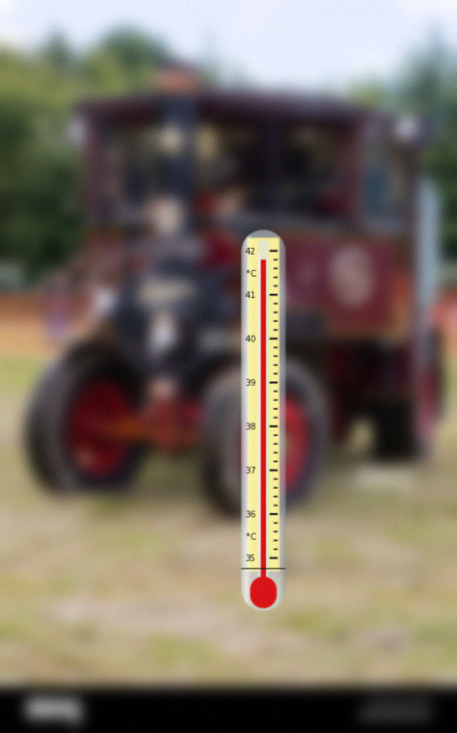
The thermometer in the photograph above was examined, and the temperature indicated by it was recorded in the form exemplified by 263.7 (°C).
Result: 41.8 (°C)
